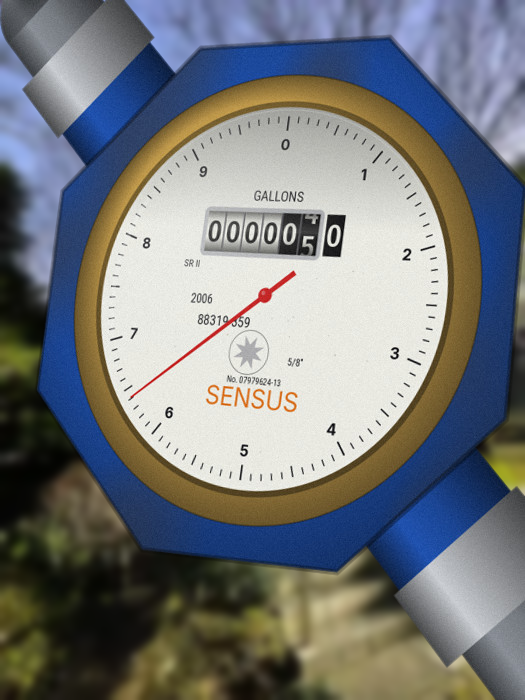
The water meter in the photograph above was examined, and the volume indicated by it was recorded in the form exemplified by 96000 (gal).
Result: 46.4 (gal)
